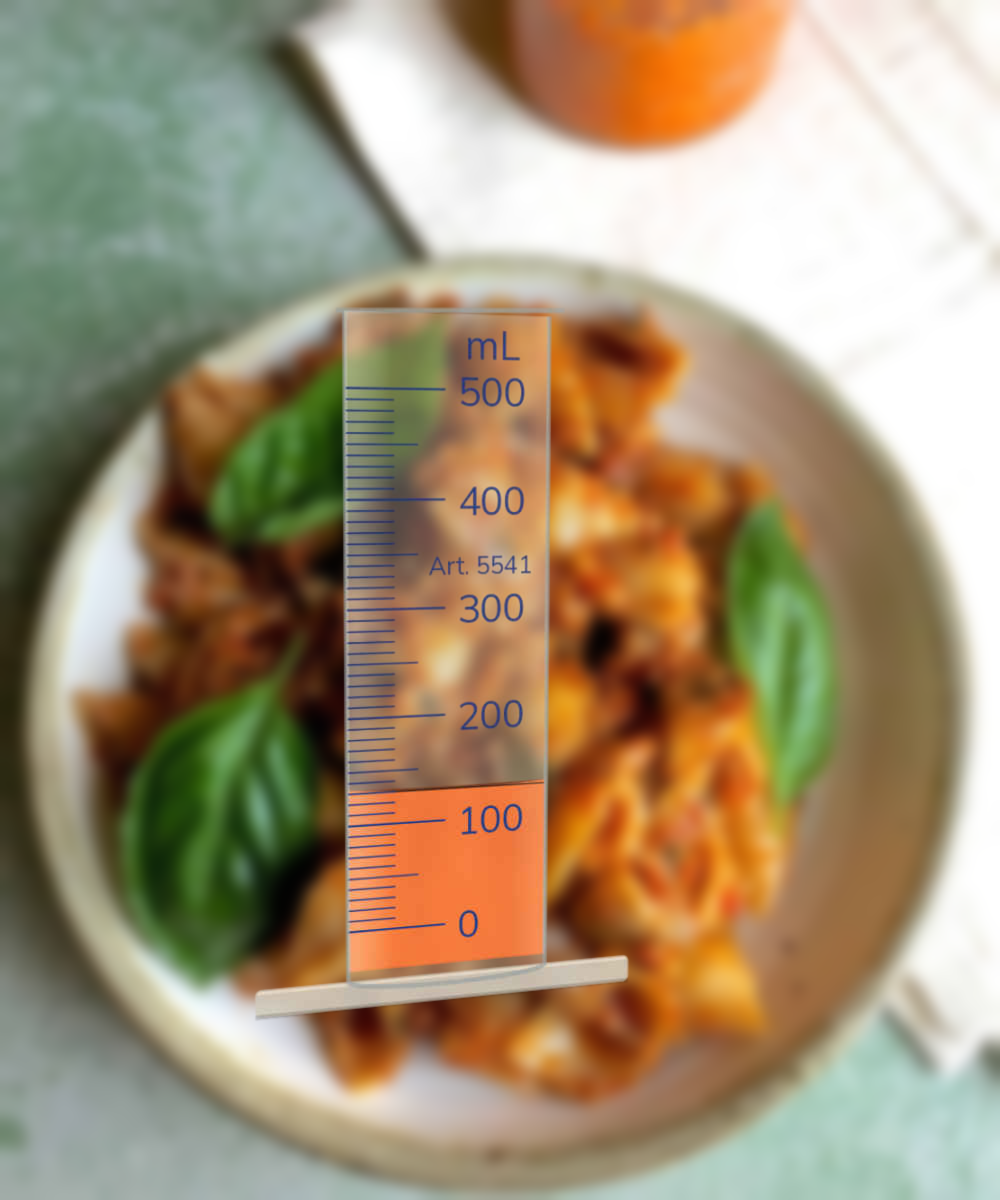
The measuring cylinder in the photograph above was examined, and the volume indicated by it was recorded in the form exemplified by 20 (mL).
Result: 130 (mL)
